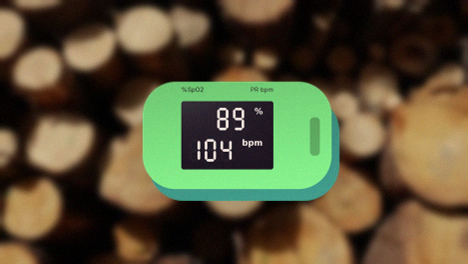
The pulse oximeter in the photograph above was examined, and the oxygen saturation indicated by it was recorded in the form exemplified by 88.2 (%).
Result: 89 (%)
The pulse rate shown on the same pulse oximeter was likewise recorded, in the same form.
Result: 104 (bpm)
